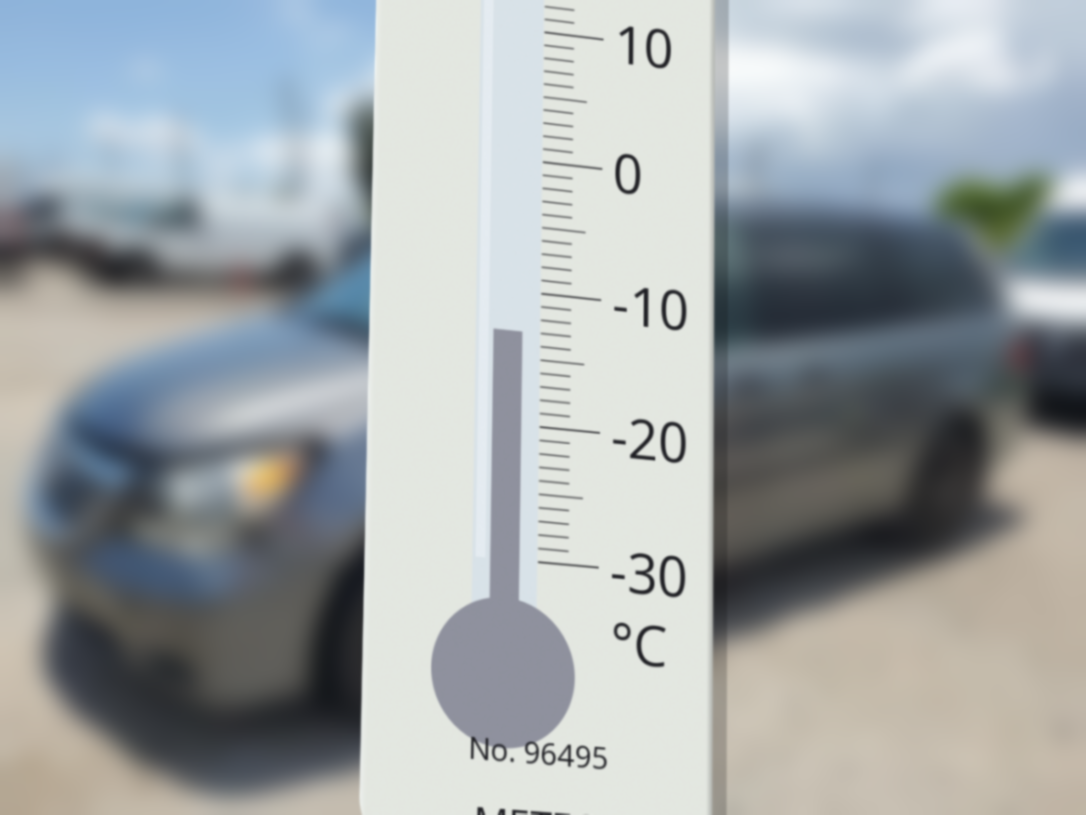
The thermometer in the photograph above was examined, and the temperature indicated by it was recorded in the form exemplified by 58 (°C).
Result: -13 (°C)
